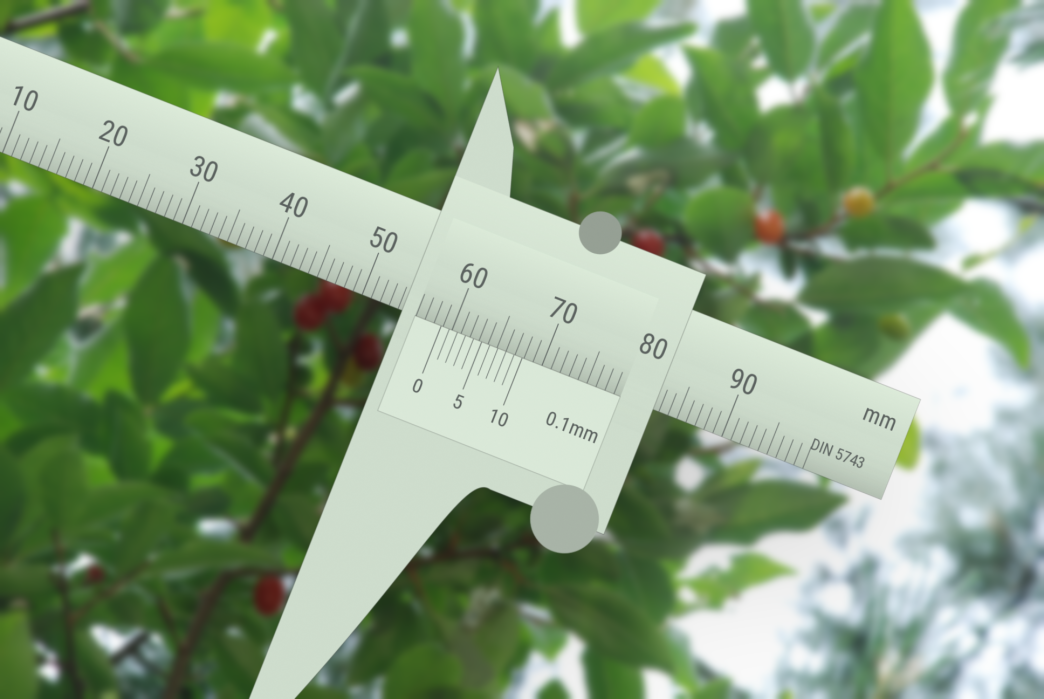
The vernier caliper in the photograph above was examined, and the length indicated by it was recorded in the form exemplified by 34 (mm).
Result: 58.8 (mm)
